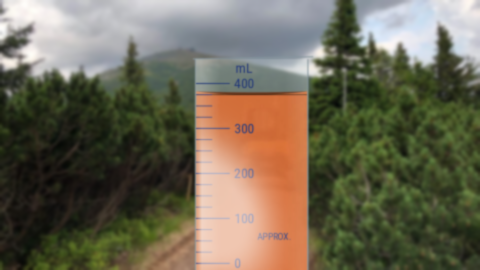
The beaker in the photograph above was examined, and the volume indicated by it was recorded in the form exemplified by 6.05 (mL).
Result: 375 (mL)
